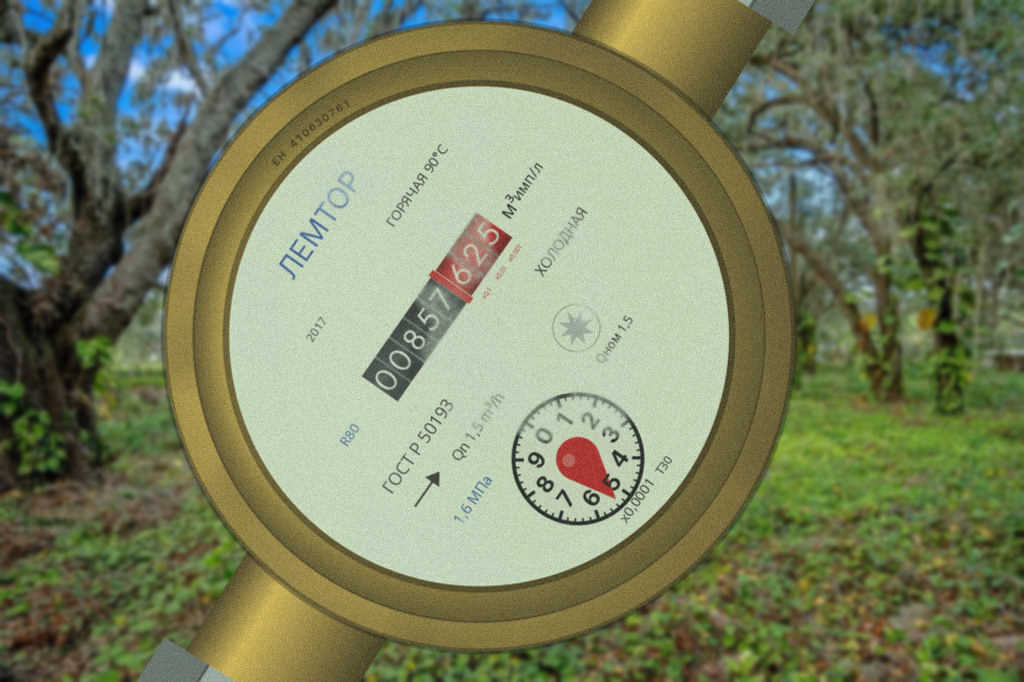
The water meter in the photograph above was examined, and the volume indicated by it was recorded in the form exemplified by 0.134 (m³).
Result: 857.6255 (m³)
